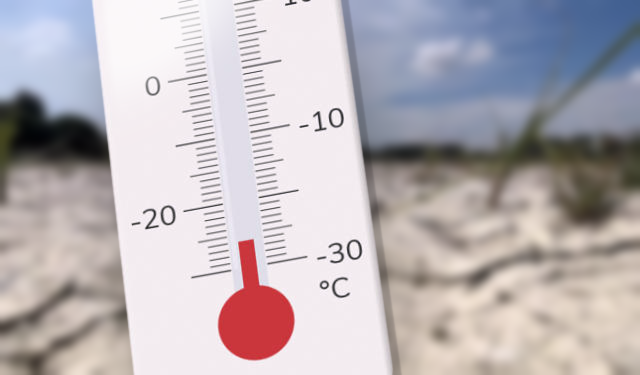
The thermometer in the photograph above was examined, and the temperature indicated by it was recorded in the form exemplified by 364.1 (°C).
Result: -26 (°C)
